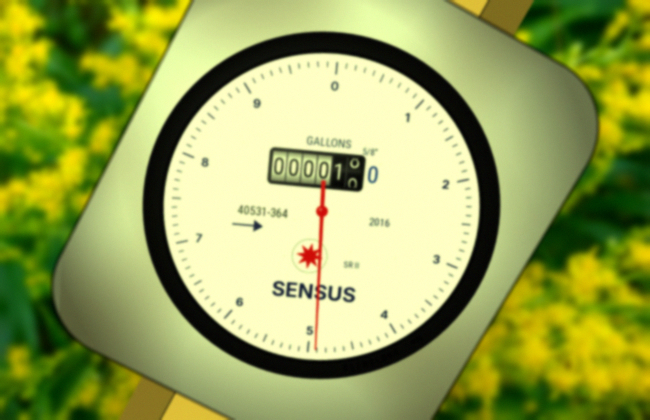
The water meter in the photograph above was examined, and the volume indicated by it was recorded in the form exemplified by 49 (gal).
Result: 184.9 (gal)
